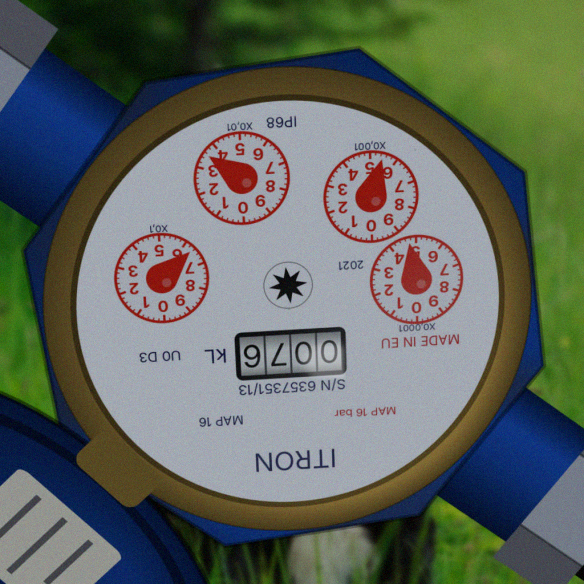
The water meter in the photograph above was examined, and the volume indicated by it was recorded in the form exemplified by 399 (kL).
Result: 76.6354 (kL)
